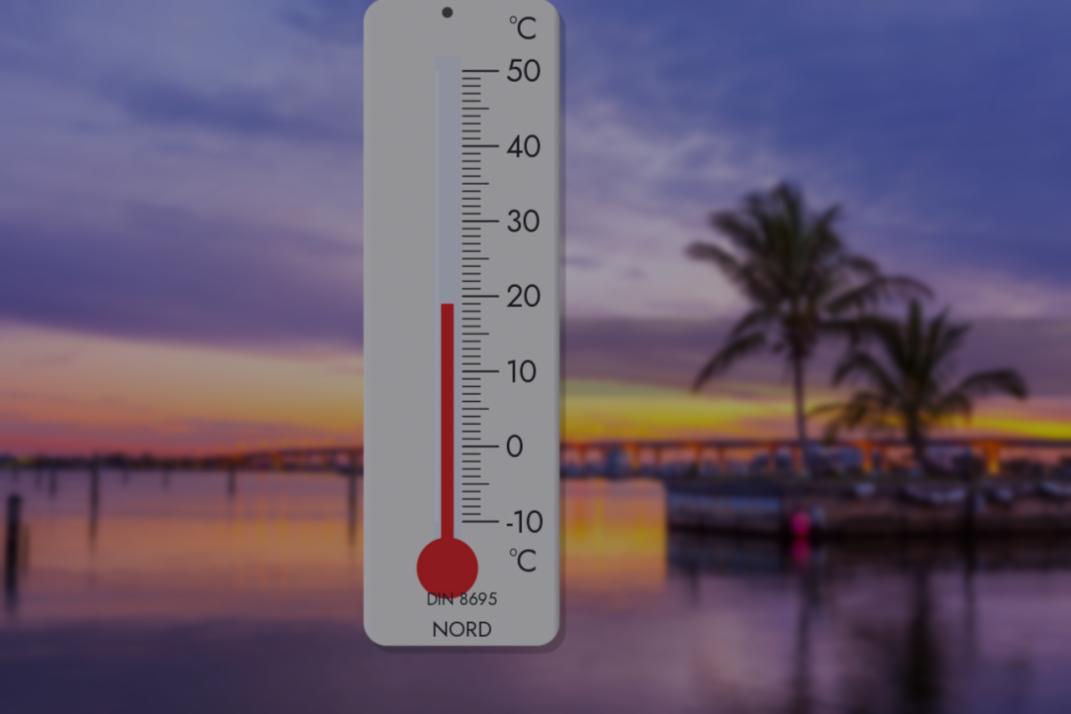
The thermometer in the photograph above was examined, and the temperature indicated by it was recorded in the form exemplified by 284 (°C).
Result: 19 (°C)
